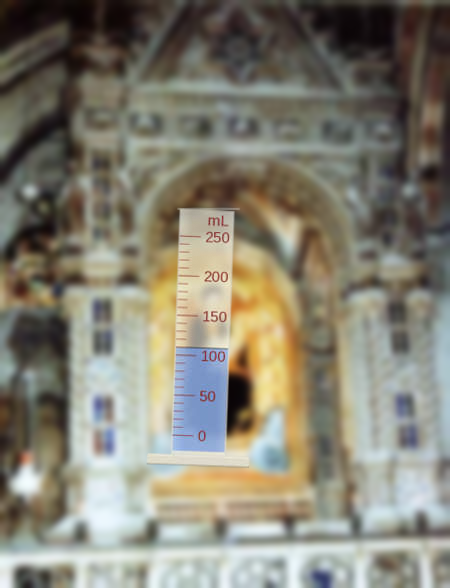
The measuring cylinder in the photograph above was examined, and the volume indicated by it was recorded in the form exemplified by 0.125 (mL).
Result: 110 (mL)
